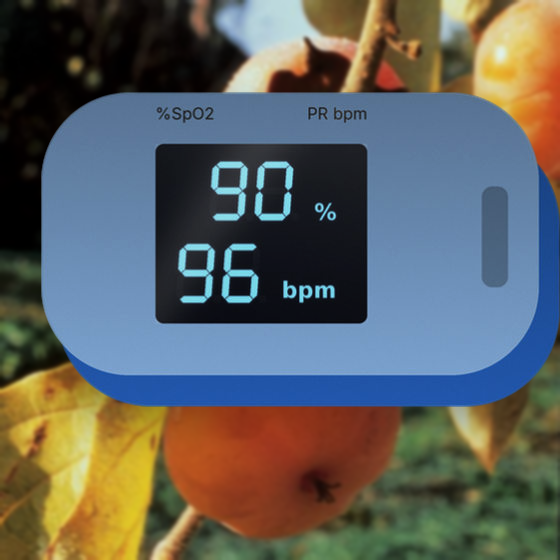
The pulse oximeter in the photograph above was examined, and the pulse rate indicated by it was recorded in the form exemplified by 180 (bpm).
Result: 96 (bpm)
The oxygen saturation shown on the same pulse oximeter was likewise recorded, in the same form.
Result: 90 (%)
